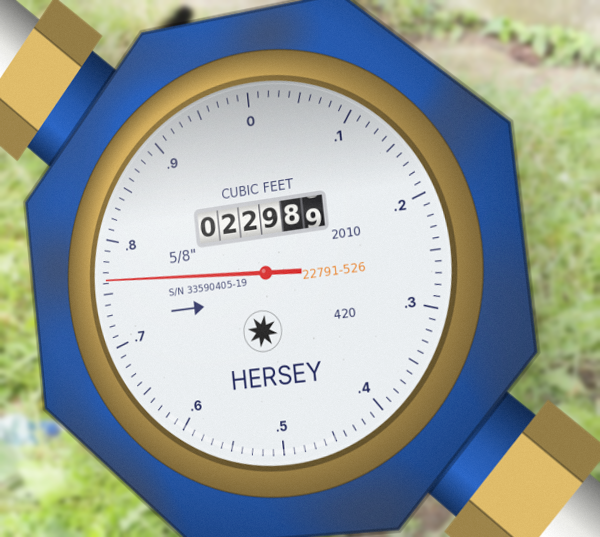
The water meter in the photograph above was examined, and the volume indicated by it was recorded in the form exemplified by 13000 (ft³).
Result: 22988.76 (ft³)
